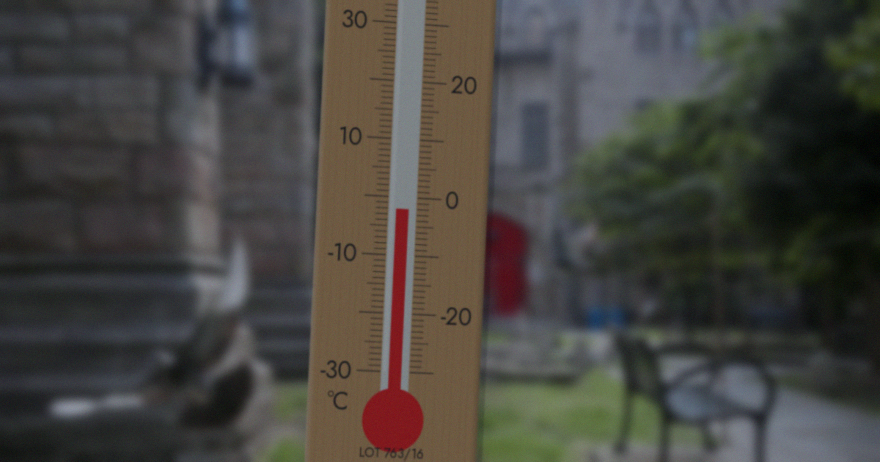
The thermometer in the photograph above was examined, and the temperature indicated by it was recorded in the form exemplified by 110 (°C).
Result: -2 (°C)
